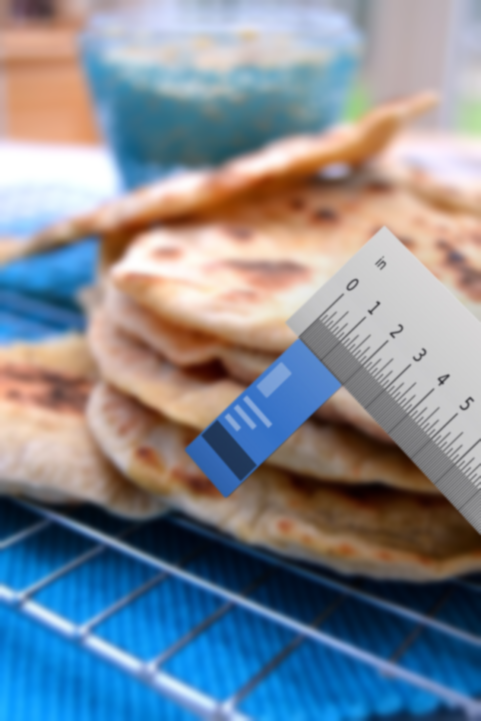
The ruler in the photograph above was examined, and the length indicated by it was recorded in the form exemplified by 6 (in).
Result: 2 (in)
